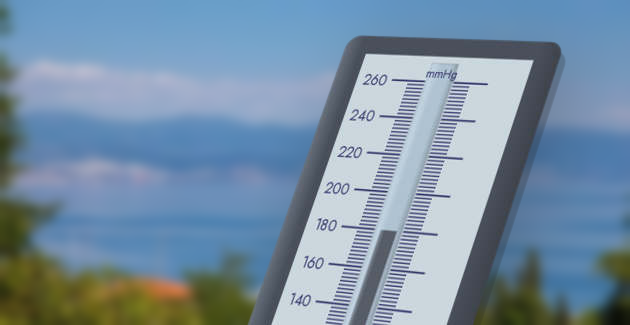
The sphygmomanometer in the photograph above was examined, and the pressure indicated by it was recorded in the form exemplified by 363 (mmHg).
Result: 180 (mmHg)
